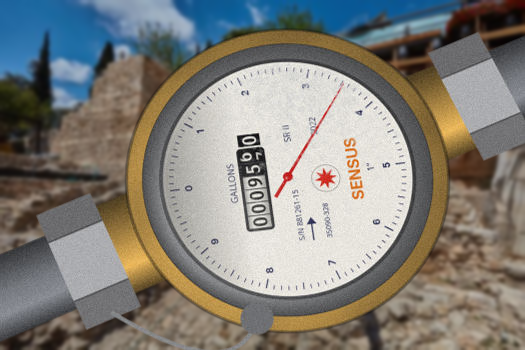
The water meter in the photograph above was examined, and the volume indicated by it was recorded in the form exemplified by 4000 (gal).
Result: 9563.5 (gal)
